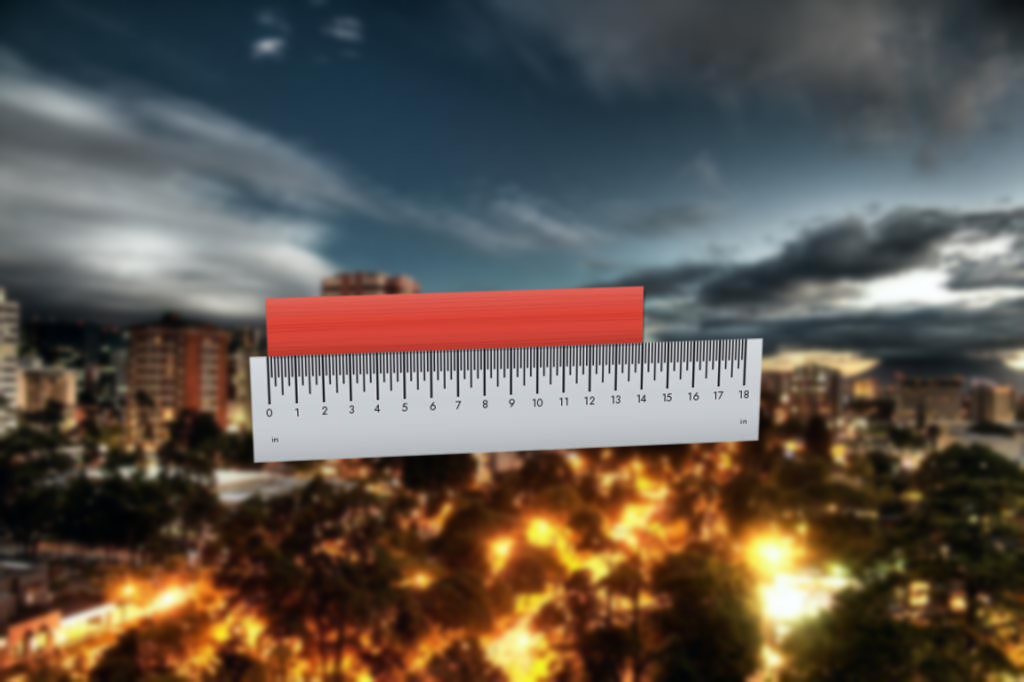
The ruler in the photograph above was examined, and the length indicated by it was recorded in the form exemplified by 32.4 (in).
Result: 14 (in)
